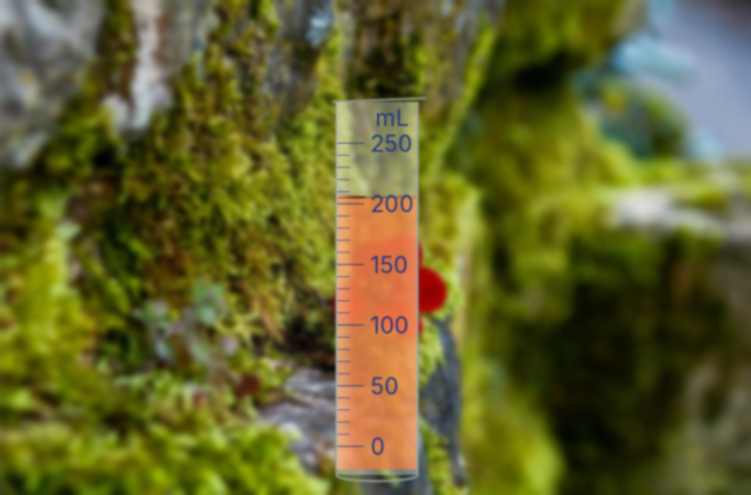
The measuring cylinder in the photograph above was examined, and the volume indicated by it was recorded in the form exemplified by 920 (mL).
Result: 205 (mL)
